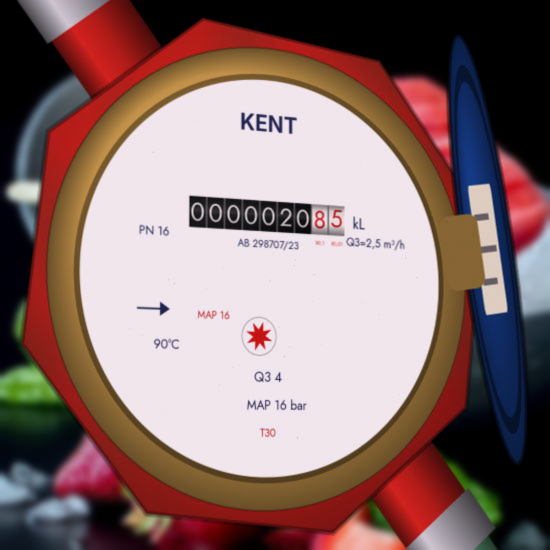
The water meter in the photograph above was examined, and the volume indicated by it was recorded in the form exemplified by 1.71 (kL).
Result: 20.85 (kL)
